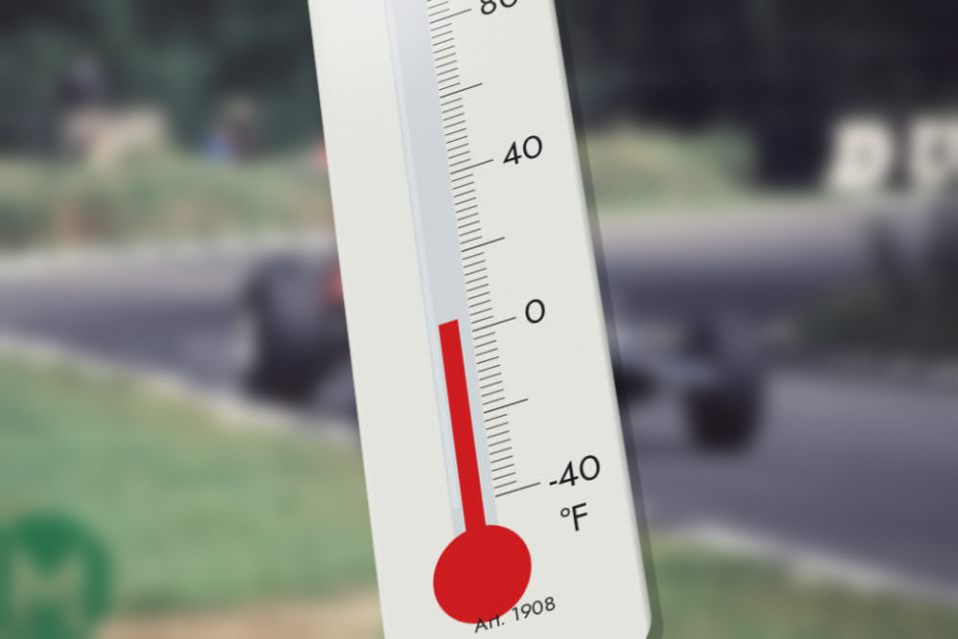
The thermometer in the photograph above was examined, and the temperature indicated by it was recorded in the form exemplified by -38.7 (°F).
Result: 4 (°F)
